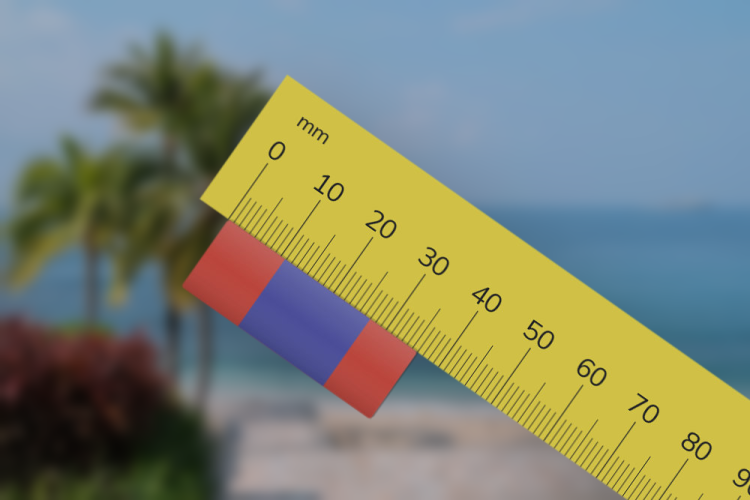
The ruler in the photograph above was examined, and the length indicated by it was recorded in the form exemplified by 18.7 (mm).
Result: 36 (mm)
